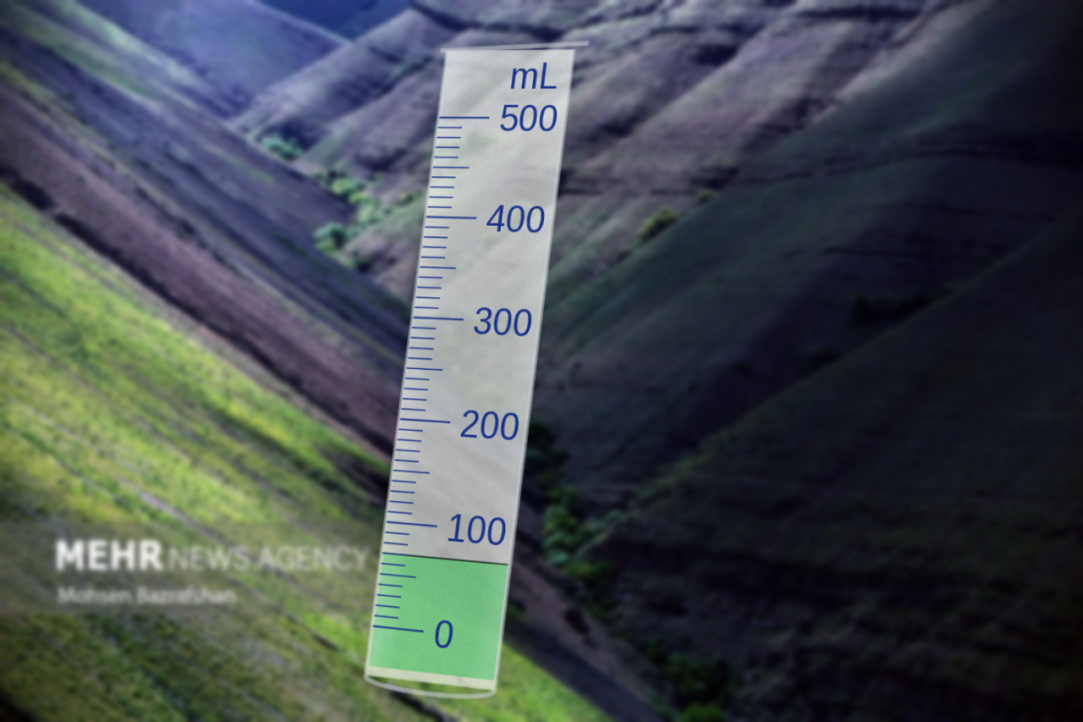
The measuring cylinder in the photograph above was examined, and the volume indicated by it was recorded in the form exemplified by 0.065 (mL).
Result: 70 (mL)
